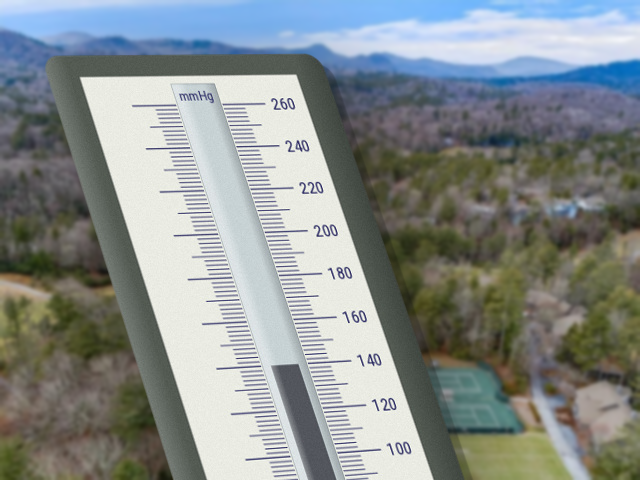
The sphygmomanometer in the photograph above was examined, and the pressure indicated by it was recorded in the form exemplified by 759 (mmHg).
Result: 140 (mmHg)
